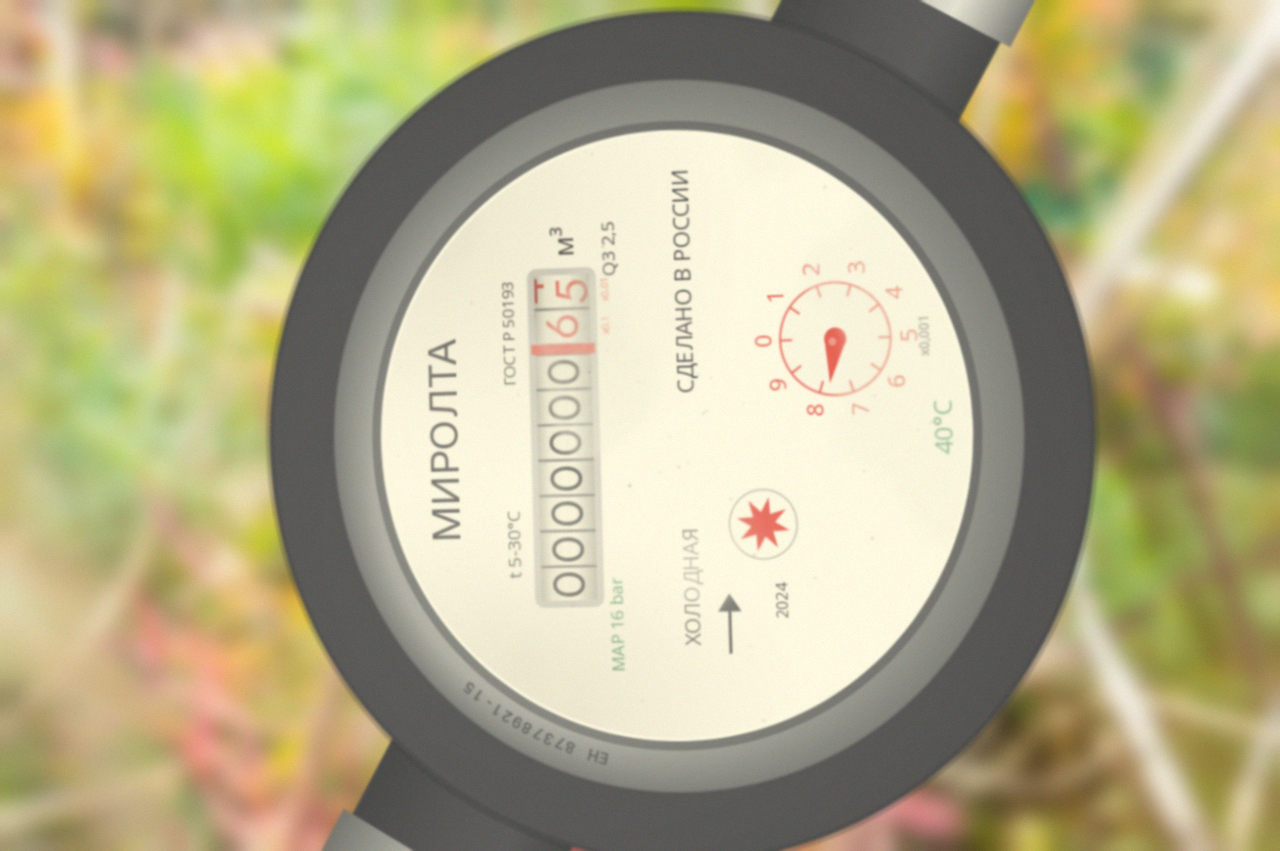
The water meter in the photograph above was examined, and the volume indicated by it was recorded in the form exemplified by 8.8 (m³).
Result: 0.647 (m³)
